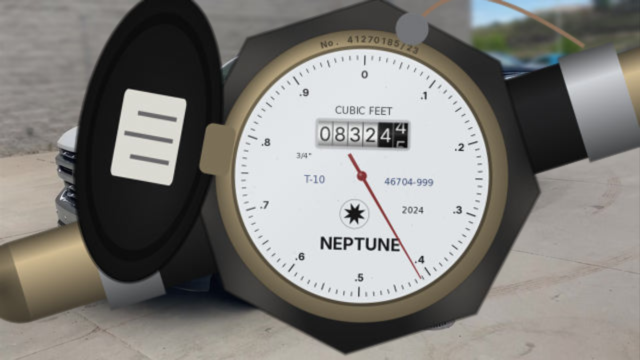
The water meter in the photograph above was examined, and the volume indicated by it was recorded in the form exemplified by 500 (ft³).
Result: 83244.41 (ft³)
